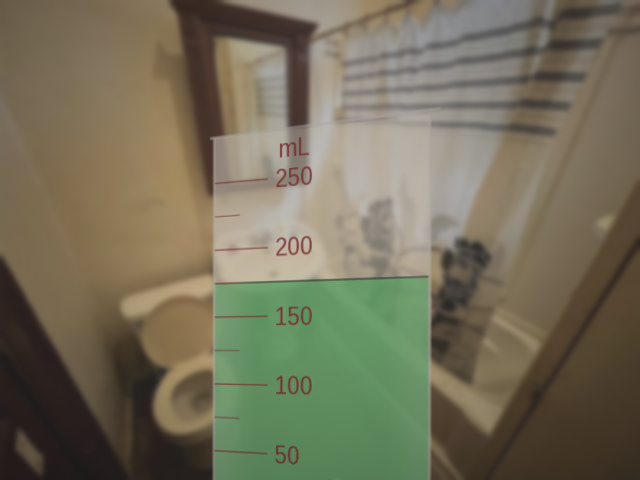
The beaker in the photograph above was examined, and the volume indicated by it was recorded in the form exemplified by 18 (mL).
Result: 175 (mL)
